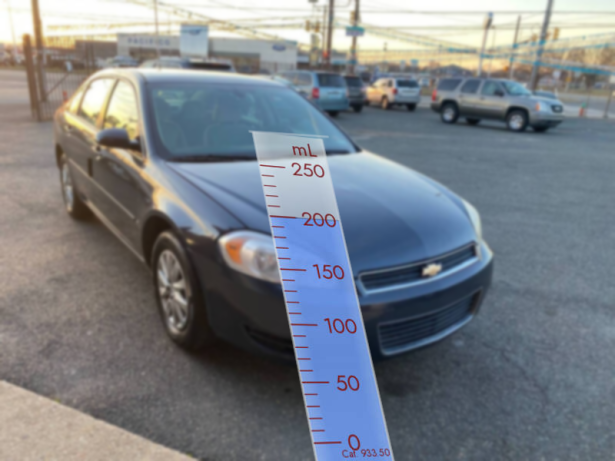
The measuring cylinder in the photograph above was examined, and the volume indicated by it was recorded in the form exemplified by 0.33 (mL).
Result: 200 (mL)
